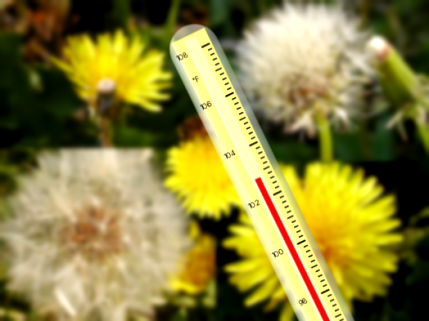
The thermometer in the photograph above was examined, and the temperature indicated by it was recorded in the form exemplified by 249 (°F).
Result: 102.8 (°F)
